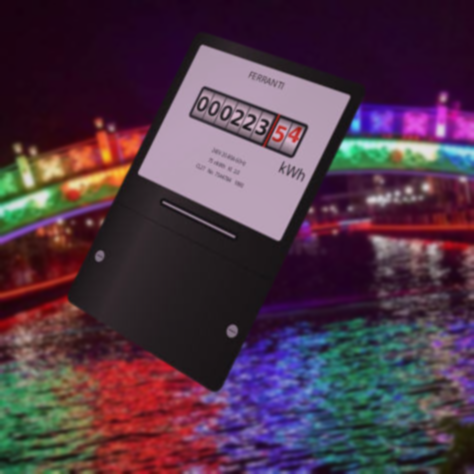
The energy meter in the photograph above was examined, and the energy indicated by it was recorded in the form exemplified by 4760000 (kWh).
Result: 223.54 (kWh)
